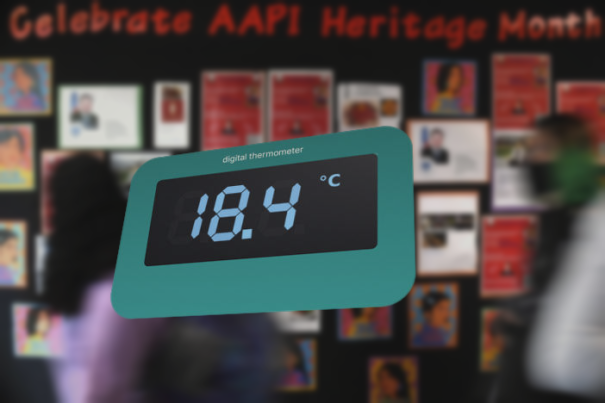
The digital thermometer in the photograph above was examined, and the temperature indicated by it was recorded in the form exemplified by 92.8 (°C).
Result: 18.4 (°C)
